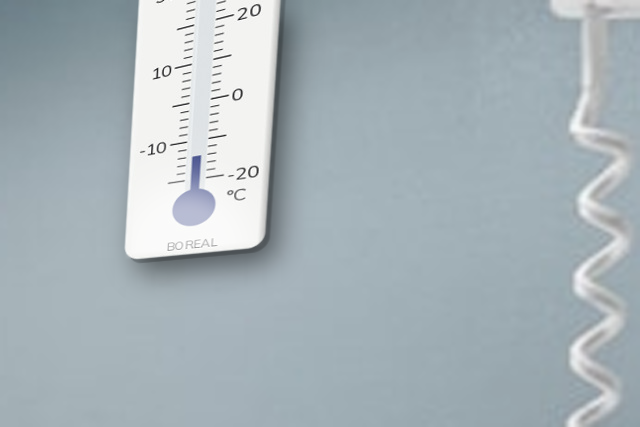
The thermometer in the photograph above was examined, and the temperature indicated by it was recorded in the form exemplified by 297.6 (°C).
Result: -14 (°C)
